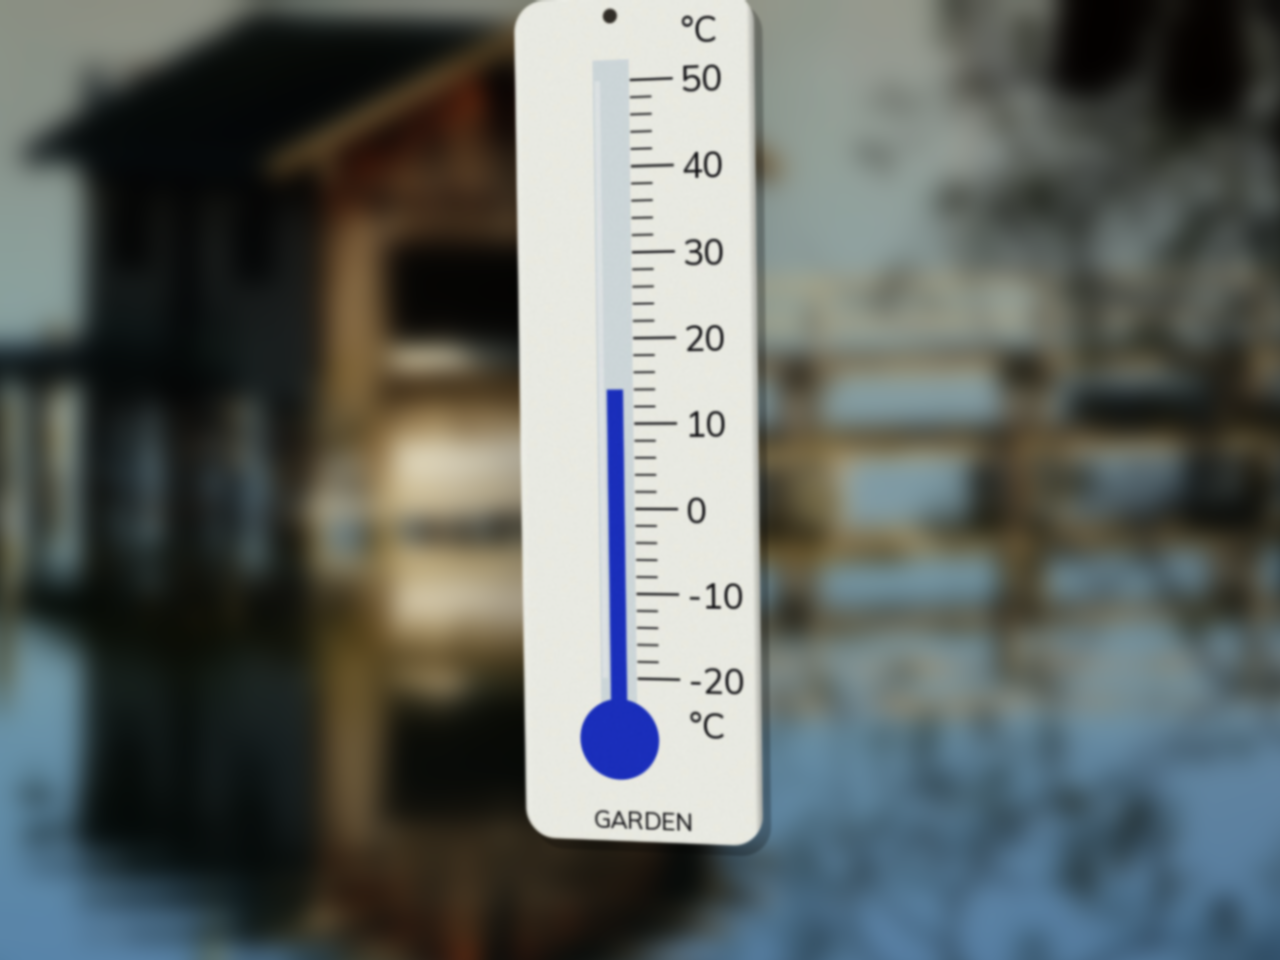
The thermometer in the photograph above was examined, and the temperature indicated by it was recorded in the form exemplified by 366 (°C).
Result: 14 (°C)
